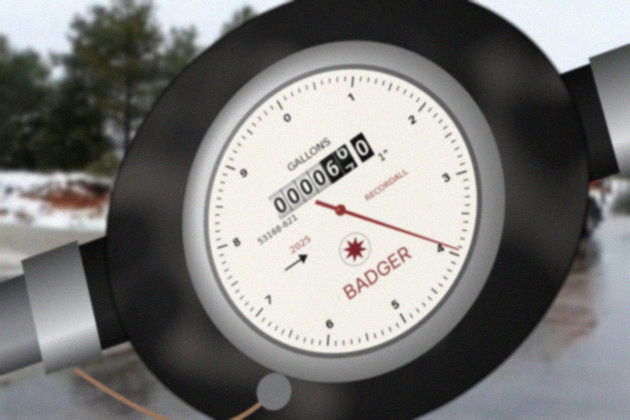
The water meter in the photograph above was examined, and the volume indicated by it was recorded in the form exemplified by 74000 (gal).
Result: 663.9 (gal)
